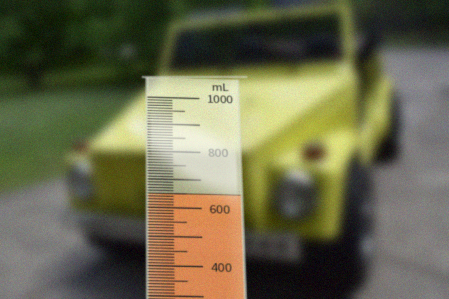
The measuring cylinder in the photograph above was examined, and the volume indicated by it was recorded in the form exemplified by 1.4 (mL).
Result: 650 (mL)
